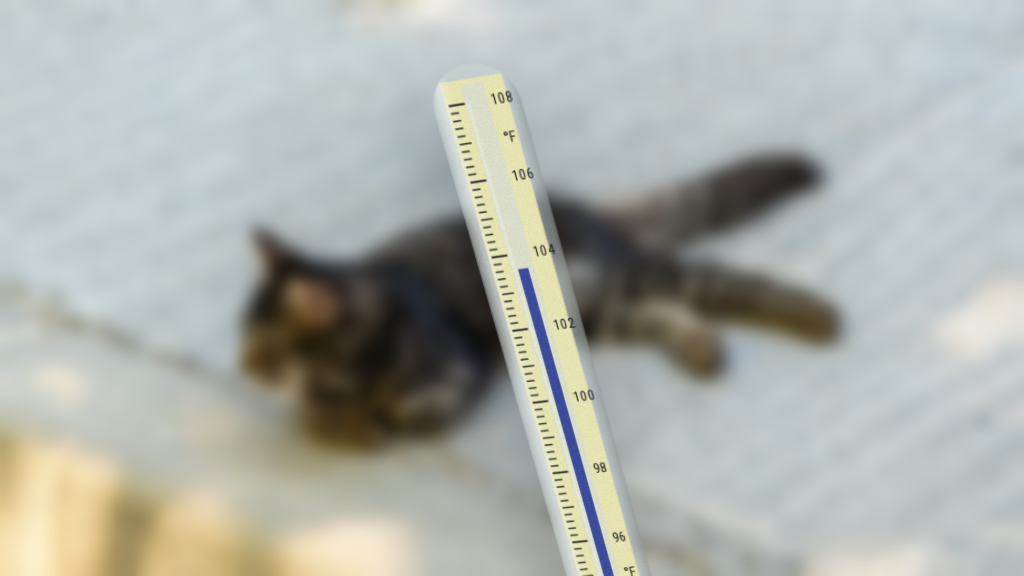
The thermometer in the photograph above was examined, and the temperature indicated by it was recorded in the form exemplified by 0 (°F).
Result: 103.6 (°F)
